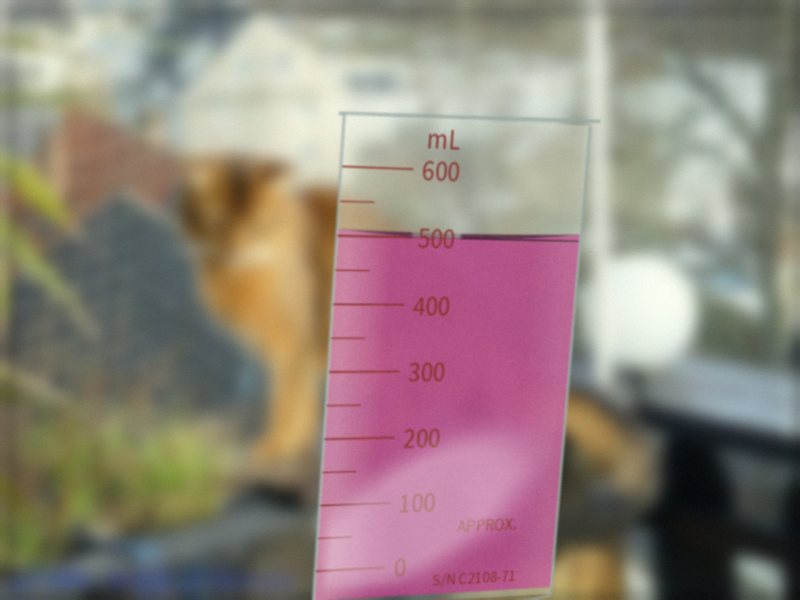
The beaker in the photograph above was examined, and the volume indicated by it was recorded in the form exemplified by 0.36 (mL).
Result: 500 (mL)
